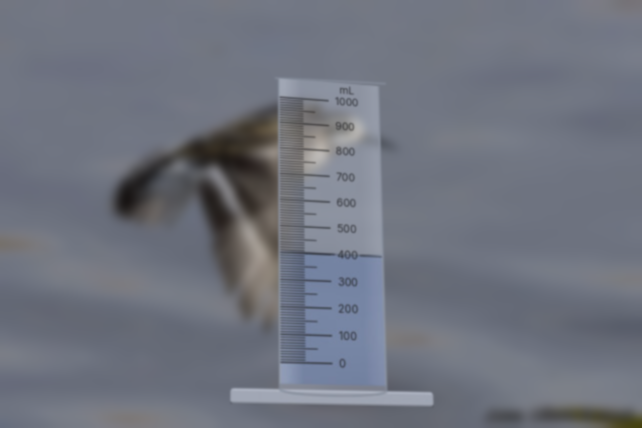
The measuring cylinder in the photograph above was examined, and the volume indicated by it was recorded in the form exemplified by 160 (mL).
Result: 400 (mL)
